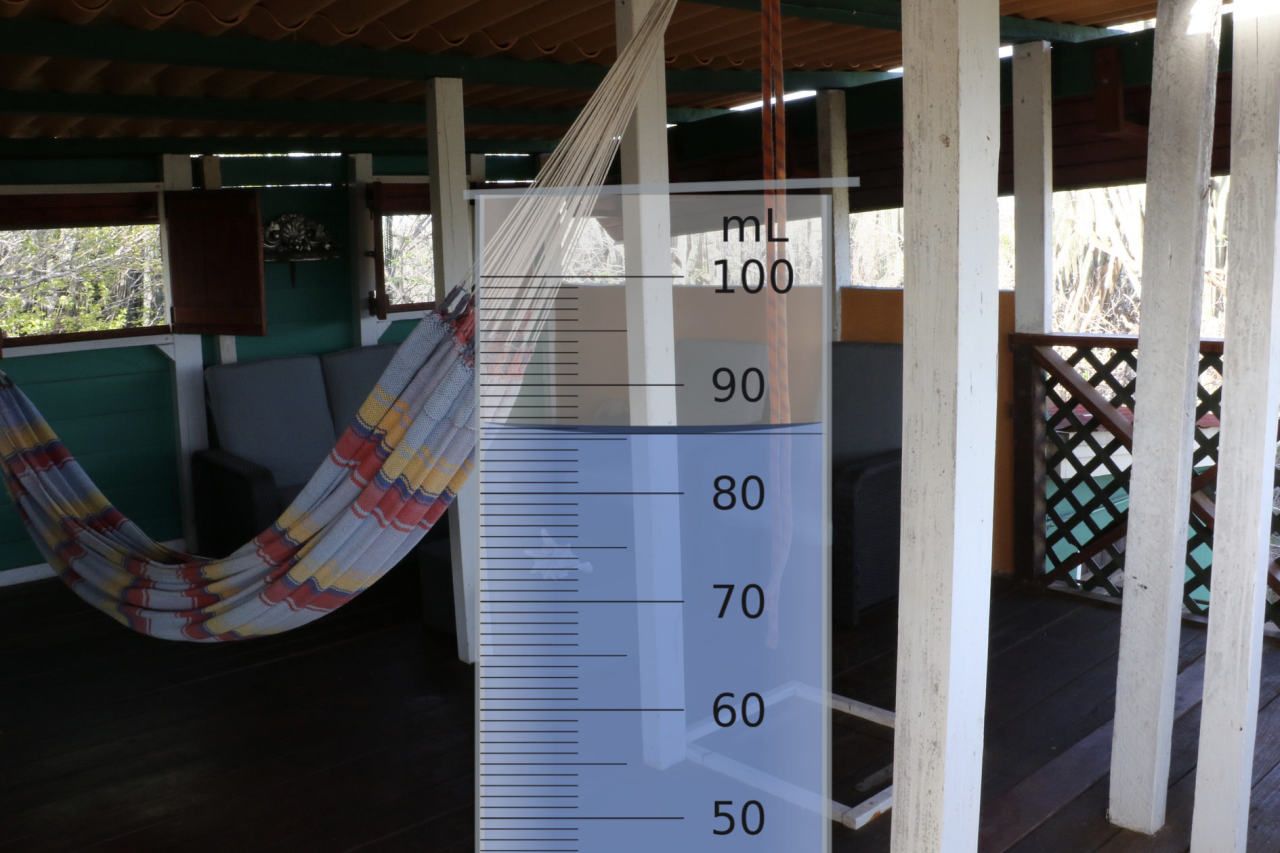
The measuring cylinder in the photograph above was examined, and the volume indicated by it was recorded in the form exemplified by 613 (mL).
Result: 85.5 (mL)
